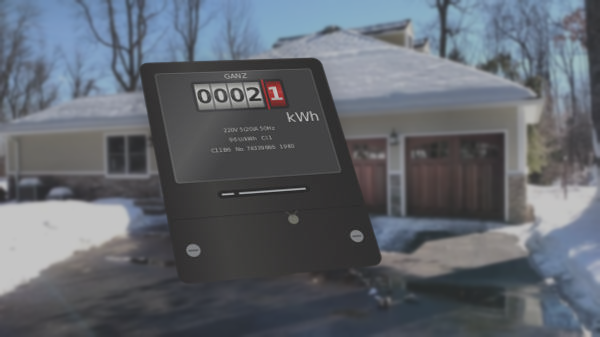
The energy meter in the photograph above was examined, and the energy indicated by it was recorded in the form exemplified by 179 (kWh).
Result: 2.1 (kWh)
